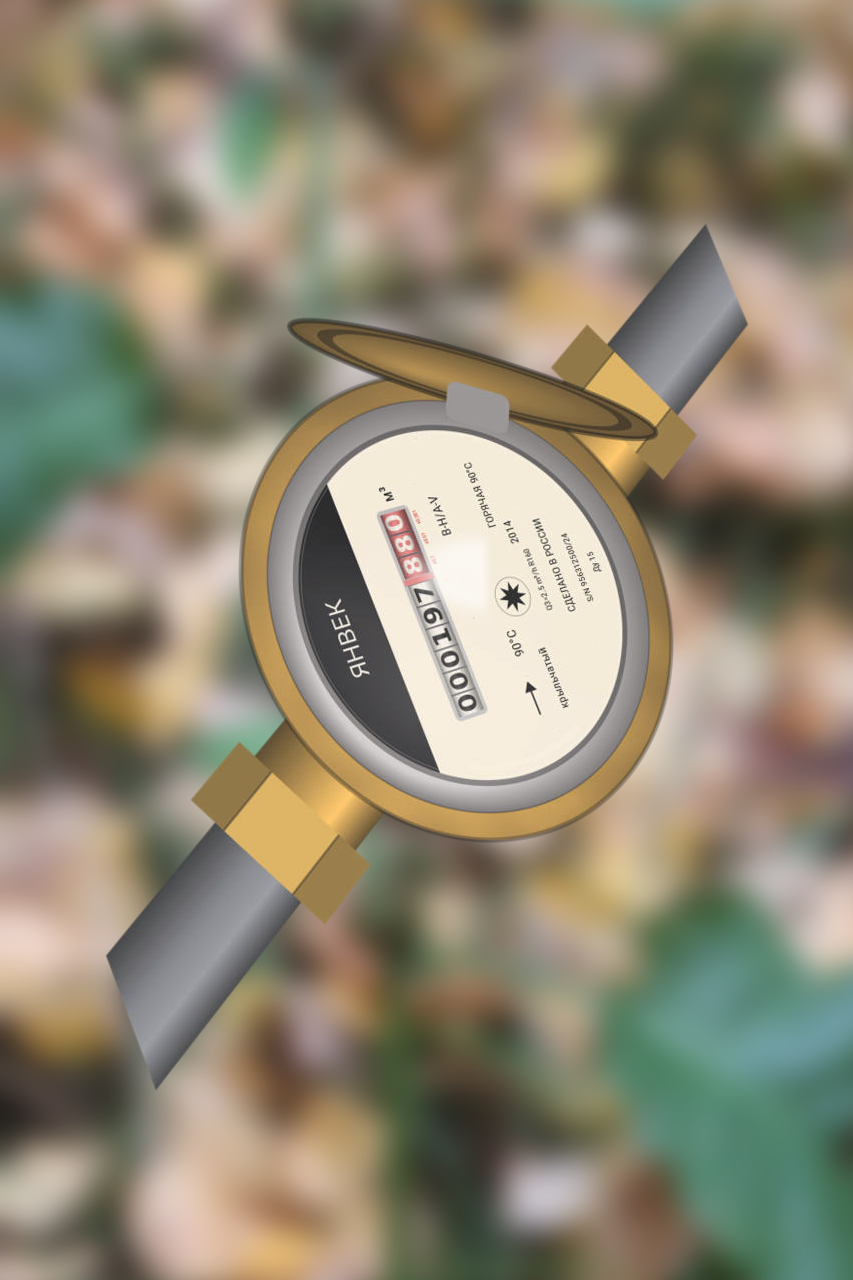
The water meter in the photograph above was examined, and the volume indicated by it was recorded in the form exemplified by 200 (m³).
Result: 197.880 (m³)
